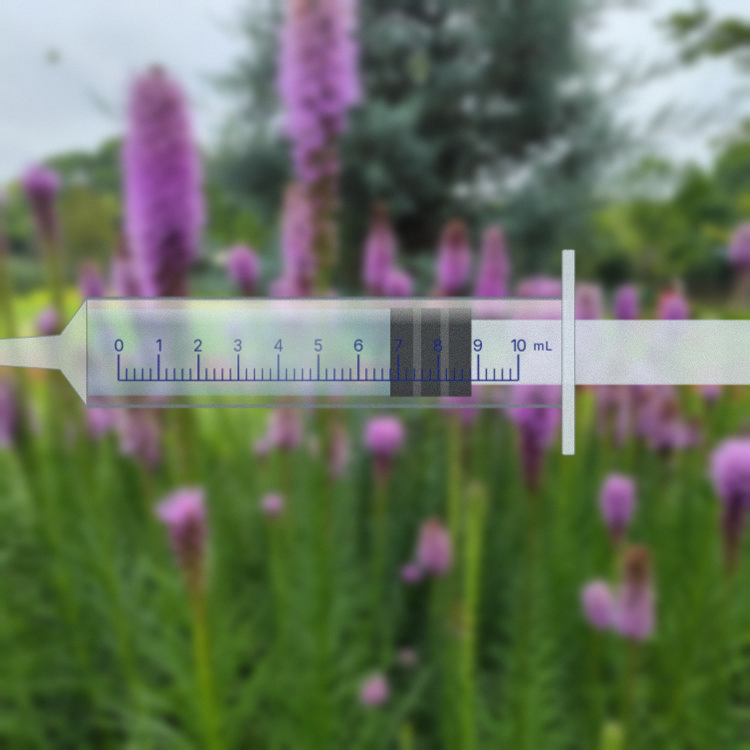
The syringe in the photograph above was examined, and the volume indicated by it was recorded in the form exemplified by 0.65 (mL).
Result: 6.8 (mL)
